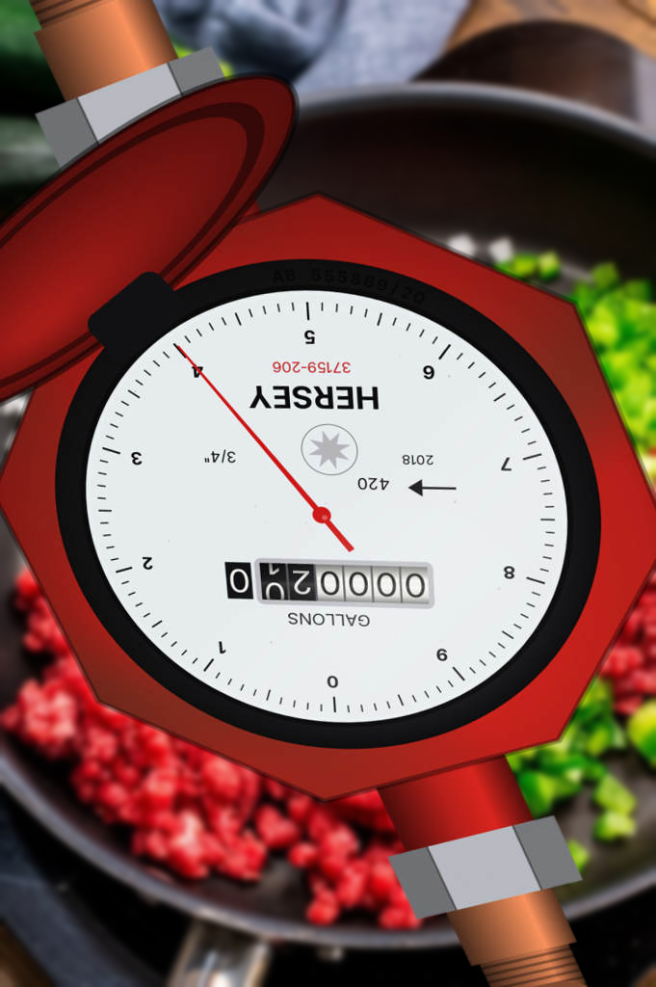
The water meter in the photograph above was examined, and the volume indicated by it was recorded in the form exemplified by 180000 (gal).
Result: 204.0 (gal)
